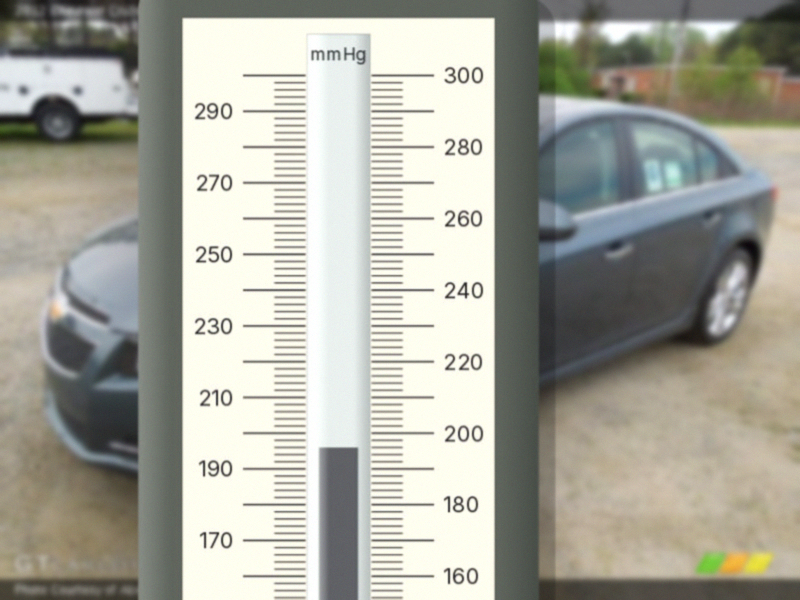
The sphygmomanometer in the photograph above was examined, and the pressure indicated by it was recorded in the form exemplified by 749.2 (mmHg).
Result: 196 (mmHg)
